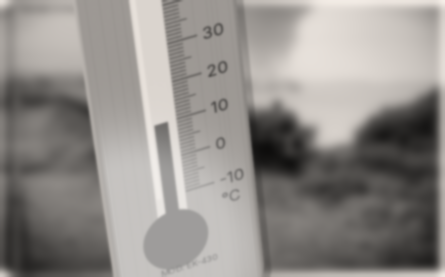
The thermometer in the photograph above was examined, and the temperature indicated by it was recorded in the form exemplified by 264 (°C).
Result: 10 (°C)
